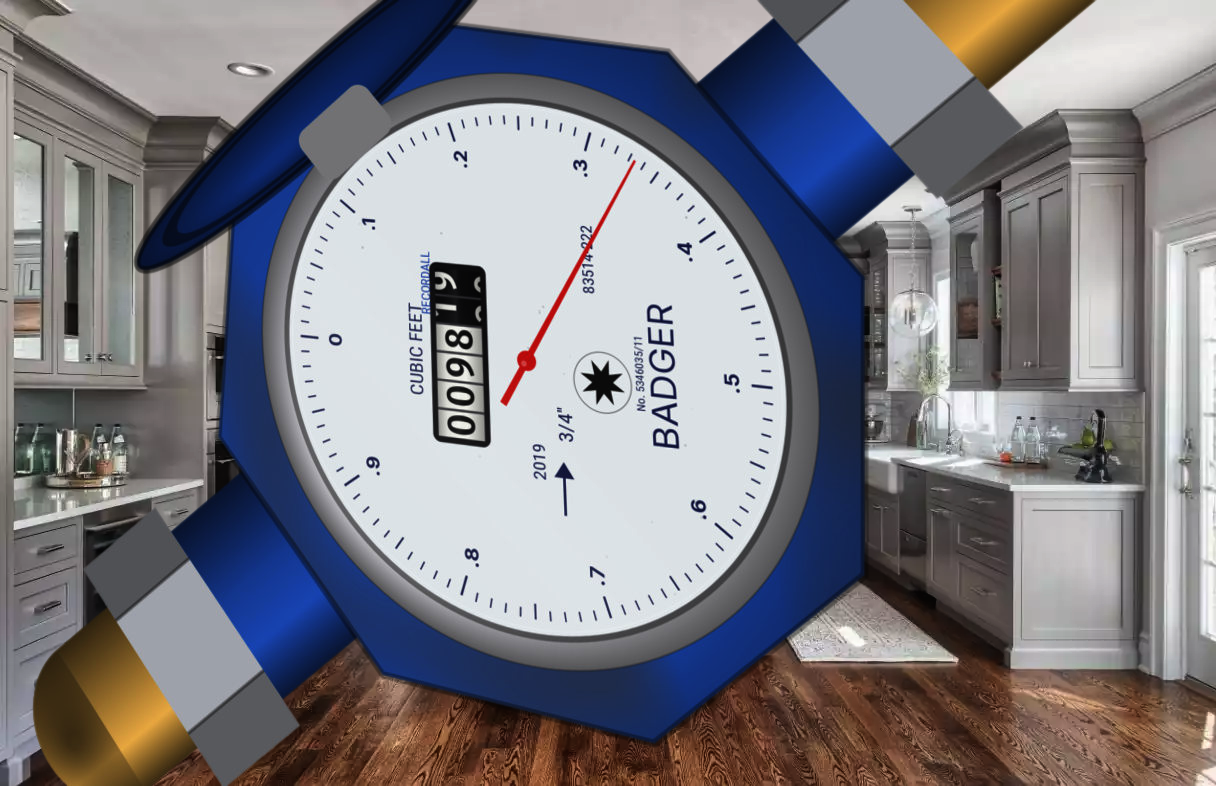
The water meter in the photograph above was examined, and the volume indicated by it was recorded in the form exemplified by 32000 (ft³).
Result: 9819.33 (ft³)
